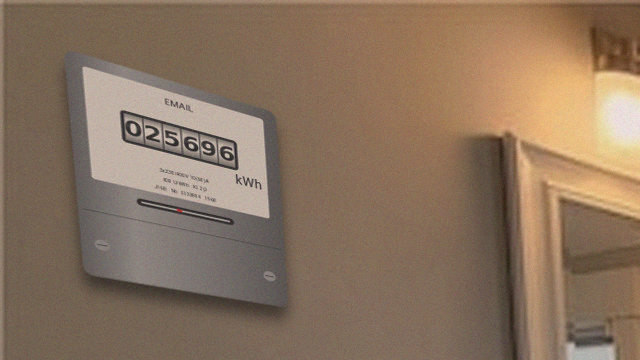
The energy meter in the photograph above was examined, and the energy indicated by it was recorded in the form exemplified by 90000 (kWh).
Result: 25696 (kWh)
